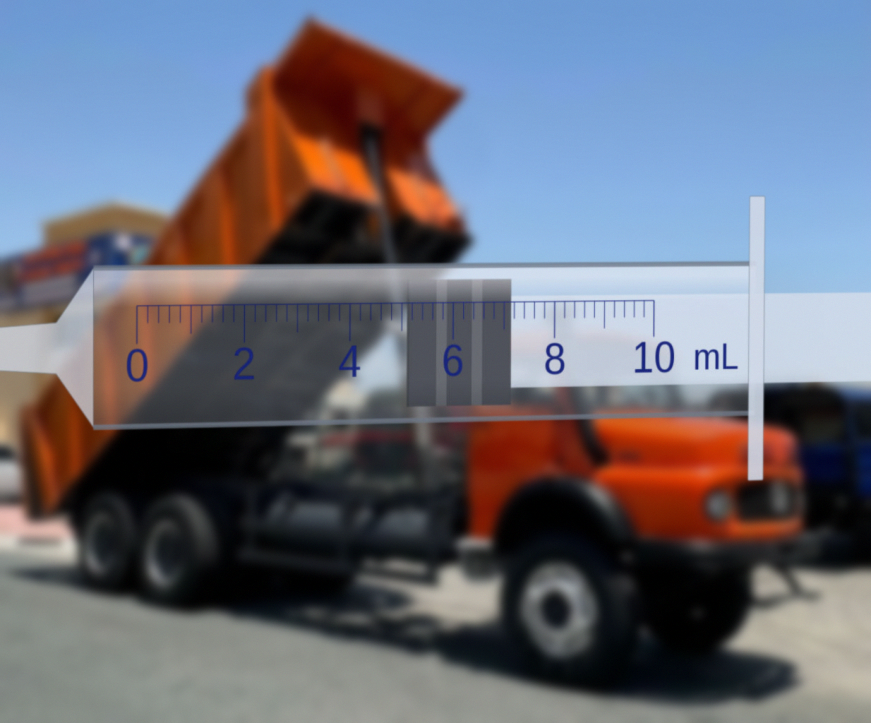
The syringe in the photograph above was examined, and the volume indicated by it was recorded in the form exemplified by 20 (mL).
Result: 5.1 (mL)
